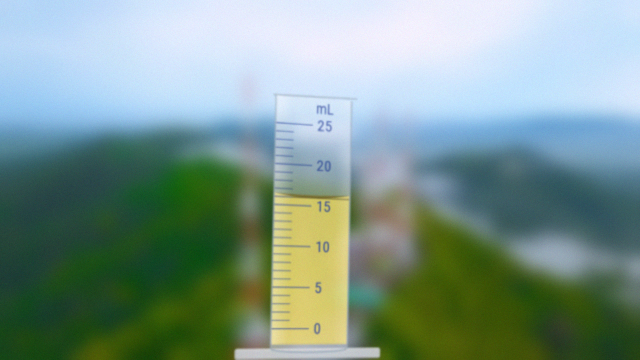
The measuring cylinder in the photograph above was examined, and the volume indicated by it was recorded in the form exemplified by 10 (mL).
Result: 16 (mL)
